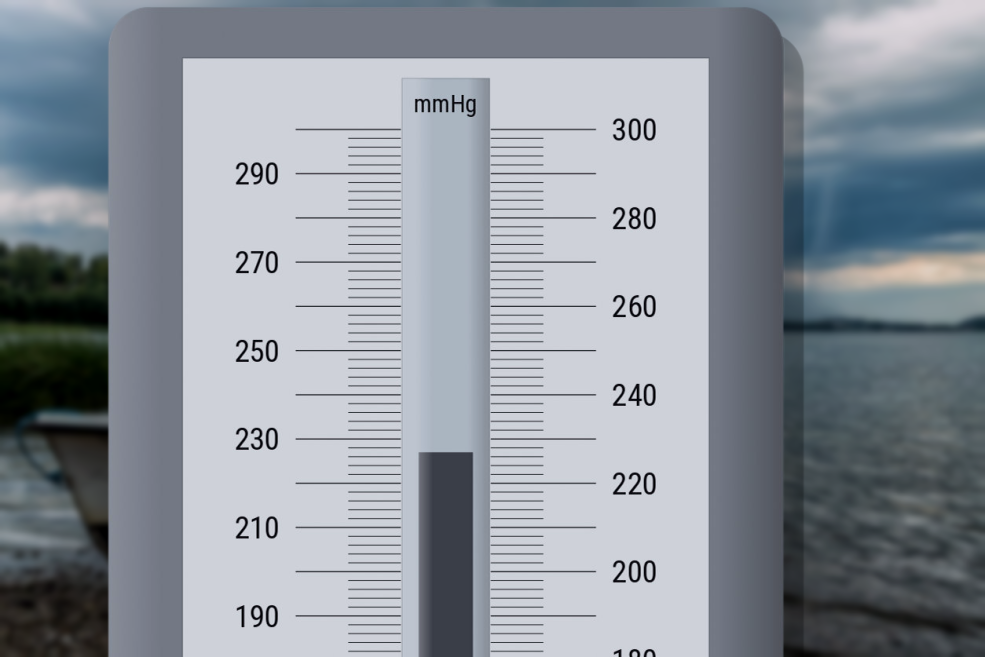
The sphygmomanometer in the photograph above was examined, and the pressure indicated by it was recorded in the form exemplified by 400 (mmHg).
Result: 227 (mmHg)
